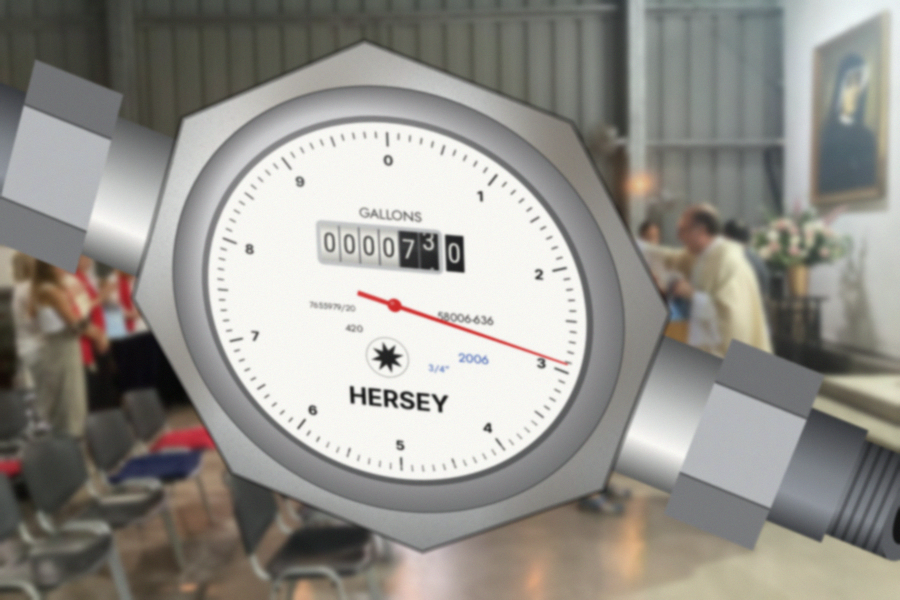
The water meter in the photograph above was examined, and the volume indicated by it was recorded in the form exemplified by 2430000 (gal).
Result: 732.9 (gal)
